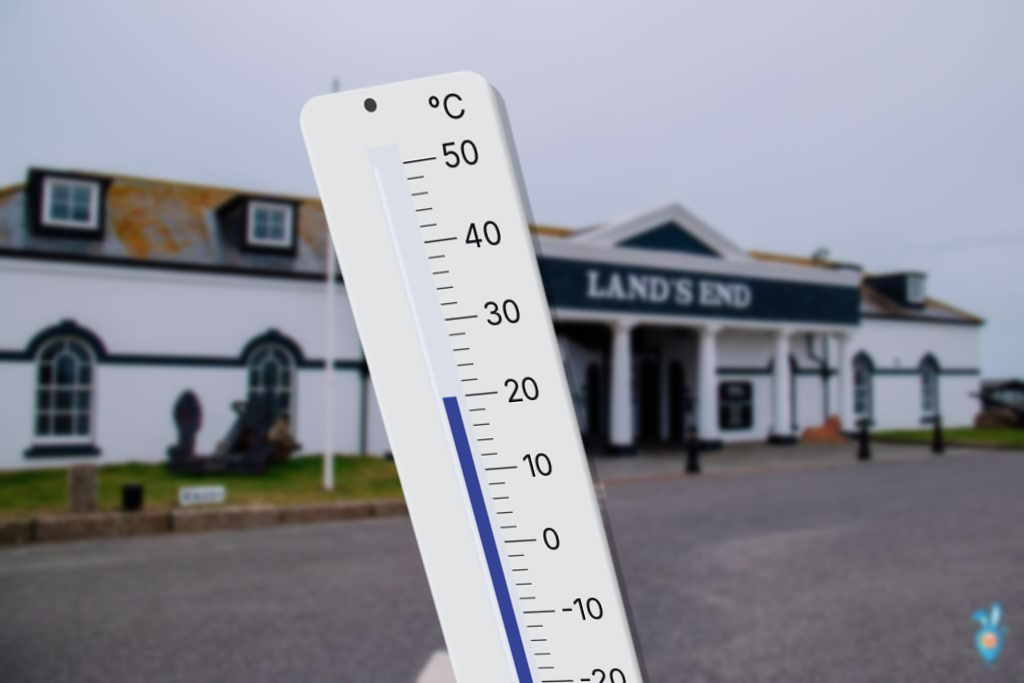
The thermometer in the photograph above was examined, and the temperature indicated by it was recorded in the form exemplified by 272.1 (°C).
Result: 20 (°C)
